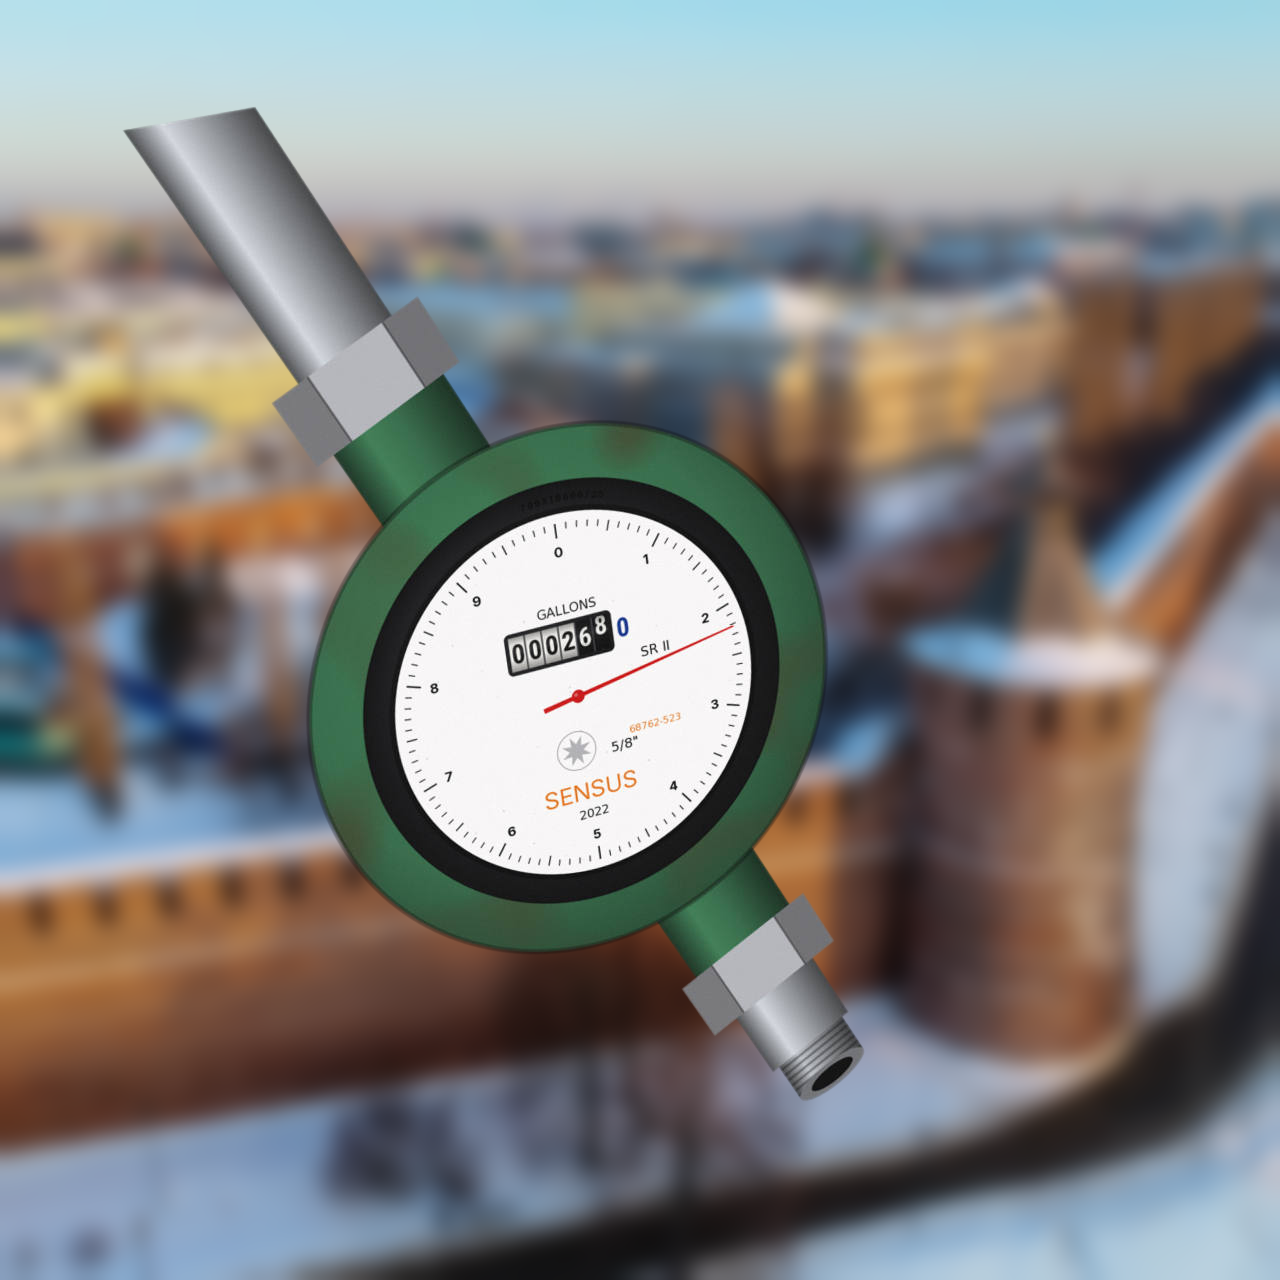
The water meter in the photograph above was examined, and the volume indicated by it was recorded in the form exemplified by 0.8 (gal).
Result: 2682.2 (gal)
